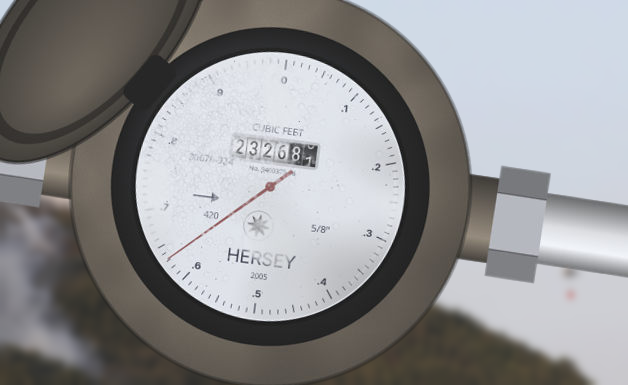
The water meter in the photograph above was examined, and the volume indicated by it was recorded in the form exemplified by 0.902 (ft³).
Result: 232680.63 (ft³)
